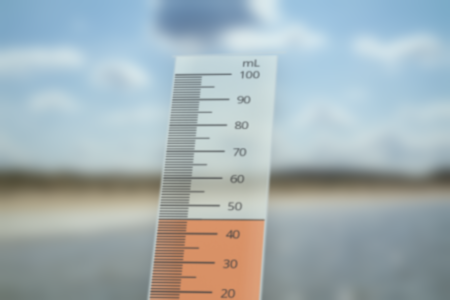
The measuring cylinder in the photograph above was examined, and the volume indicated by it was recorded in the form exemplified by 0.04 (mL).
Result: 45 (mL)
